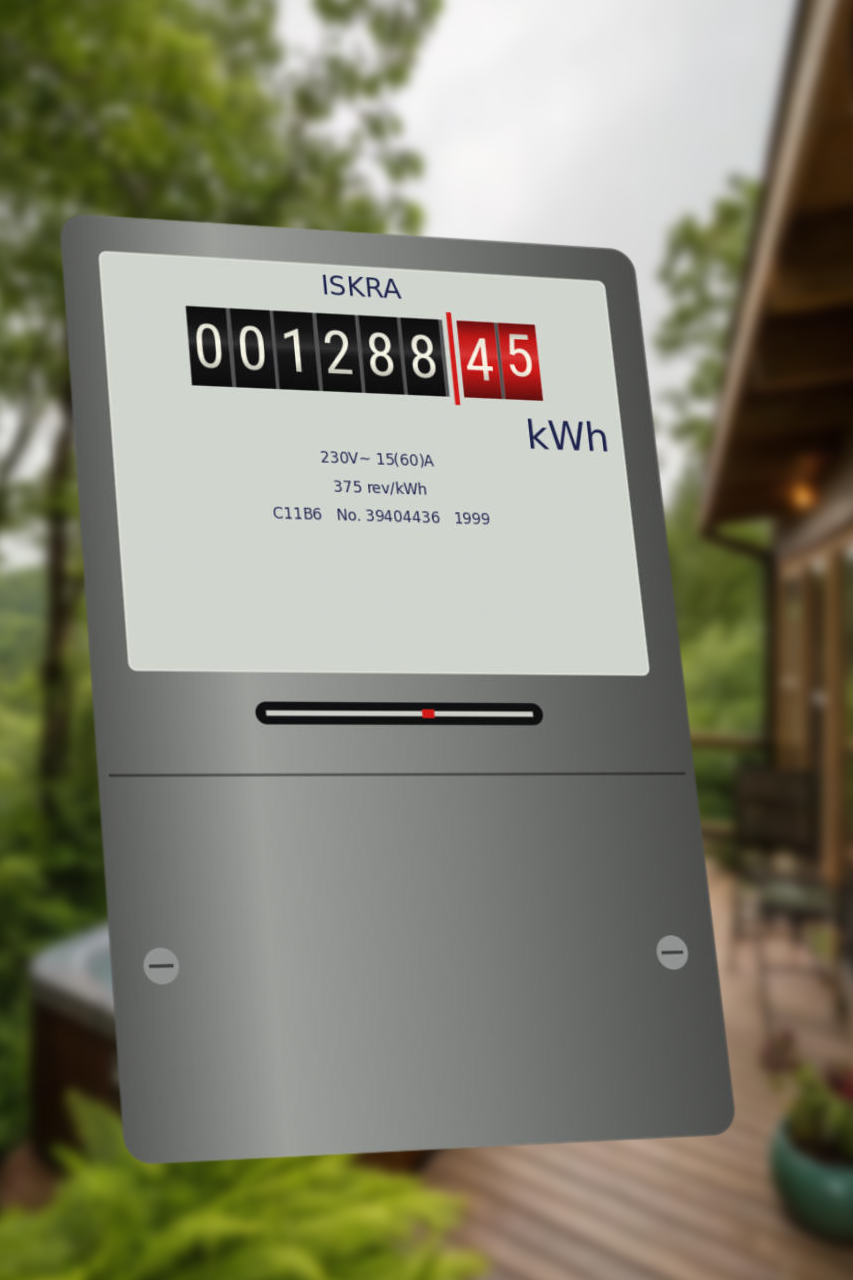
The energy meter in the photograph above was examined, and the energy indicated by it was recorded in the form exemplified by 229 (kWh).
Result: 1288.45 (kWh)
